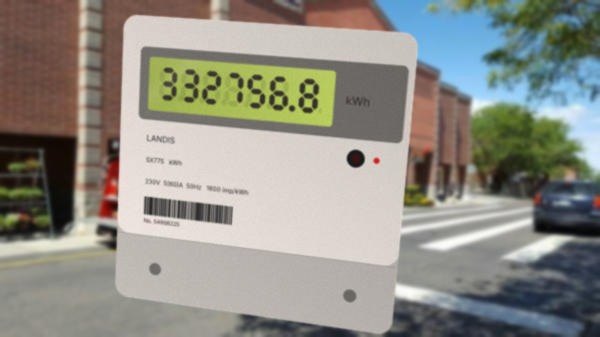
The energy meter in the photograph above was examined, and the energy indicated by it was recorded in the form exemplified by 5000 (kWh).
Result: 332756.8 (kWh)
